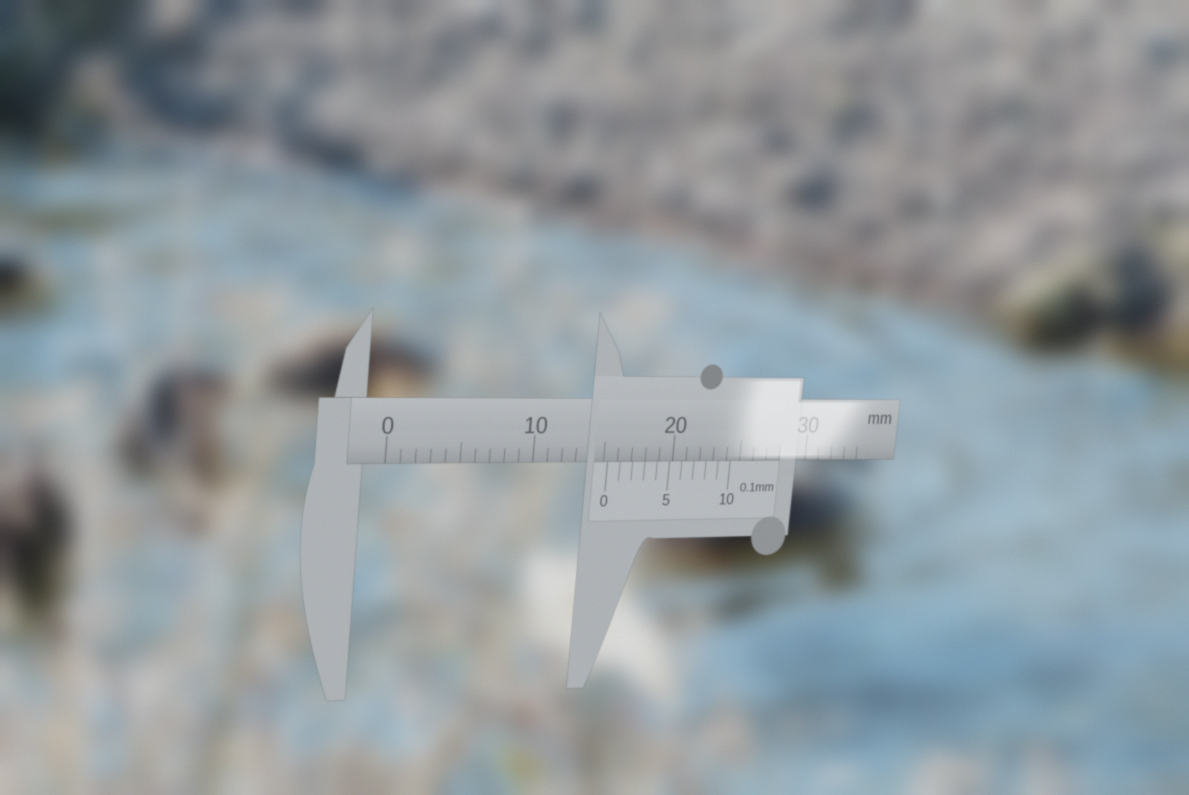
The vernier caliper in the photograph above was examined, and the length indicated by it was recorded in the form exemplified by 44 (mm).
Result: 15.3 (mm)
